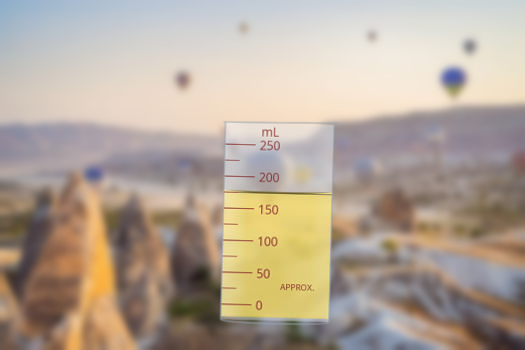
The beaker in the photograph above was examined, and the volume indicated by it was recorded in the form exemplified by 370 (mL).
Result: 175 (mL)
